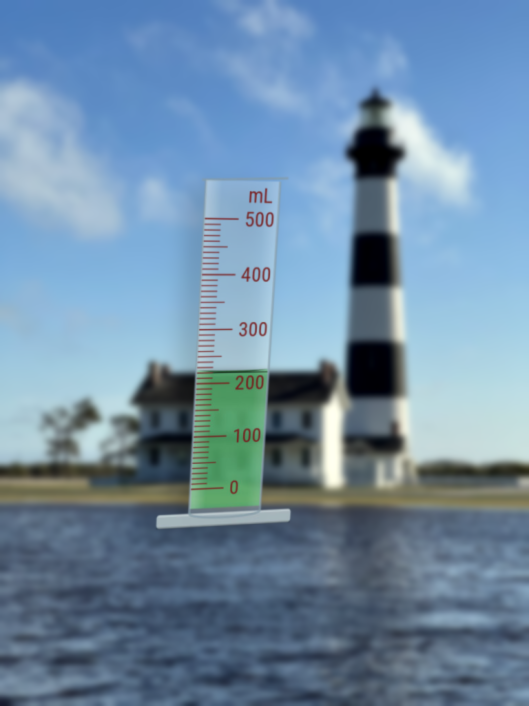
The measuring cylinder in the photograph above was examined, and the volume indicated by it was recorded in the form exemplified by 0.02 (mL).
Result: 220 (mL)
